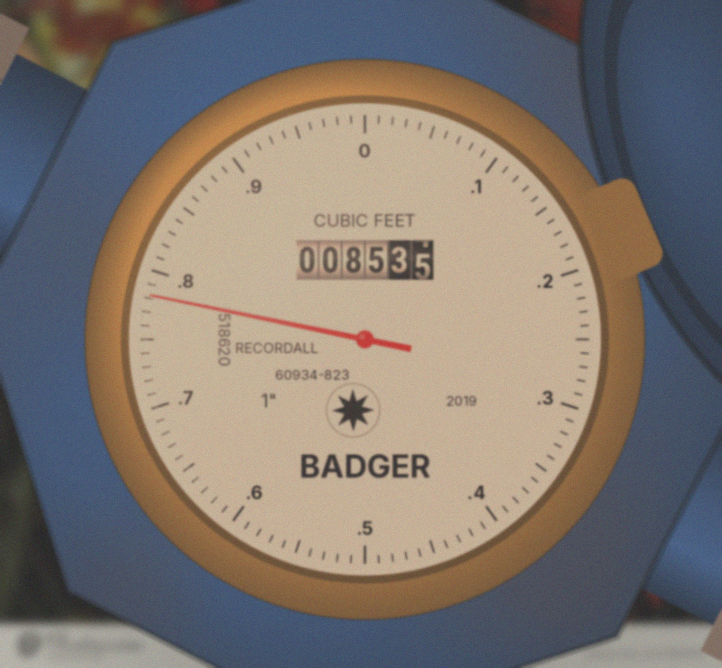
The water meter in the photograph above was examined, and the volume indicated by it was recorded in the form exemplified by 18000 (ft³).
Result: 8534.78 (ft³)
